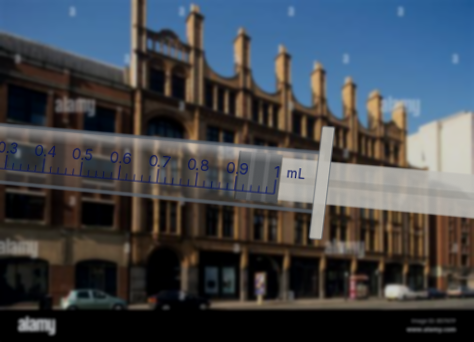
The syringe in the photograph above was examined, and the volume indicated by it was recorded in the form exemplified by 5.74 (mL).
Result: 0.9 (mL)
